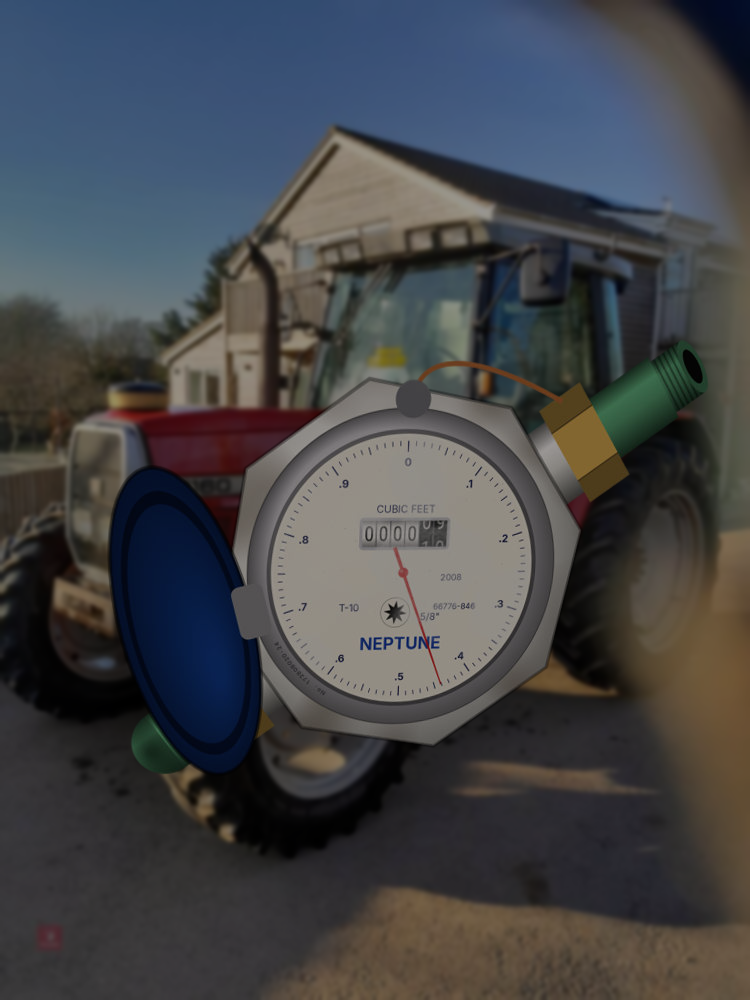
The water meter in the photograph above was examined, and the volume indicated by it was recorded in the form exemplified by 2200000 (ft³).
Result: 9.44 (ft³)
